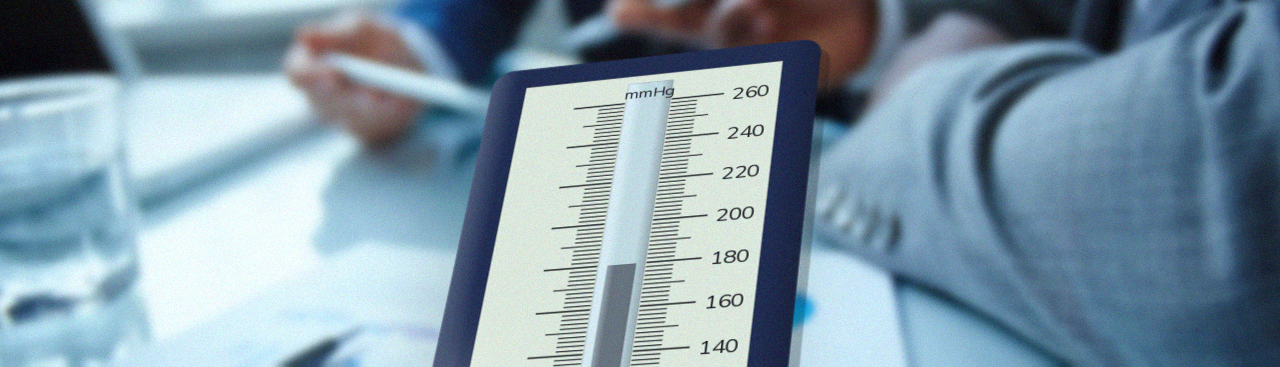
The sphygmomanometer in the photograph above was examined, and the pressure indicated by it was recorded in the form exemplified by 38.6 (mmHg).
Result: 180 (mmHg)
